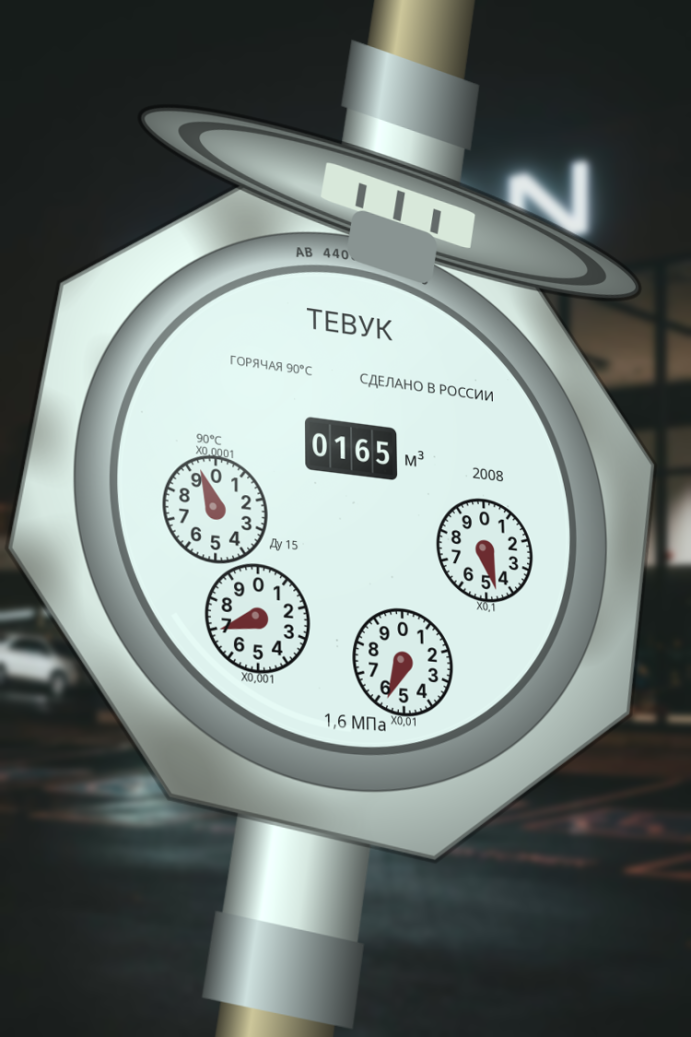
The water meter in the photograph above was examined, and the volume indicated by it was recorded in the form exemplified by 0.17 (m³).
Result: 165.4569 (m³)
